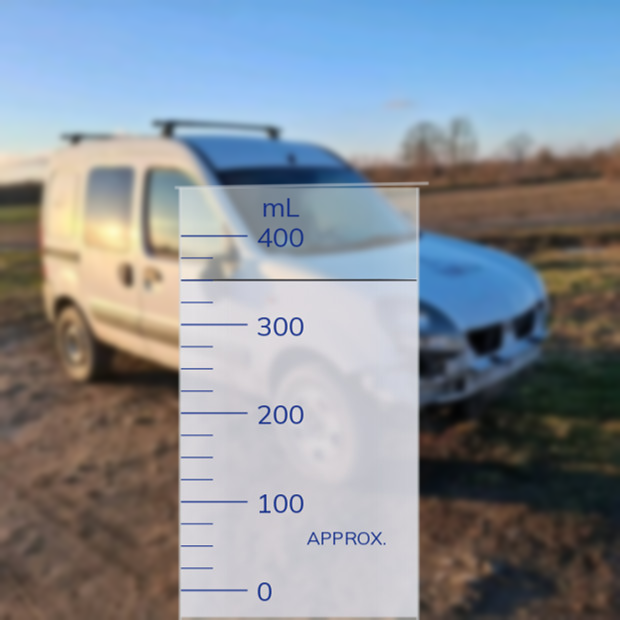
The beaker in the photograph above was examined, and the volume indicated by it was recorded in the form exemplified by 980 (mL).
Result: 350 (mL)
